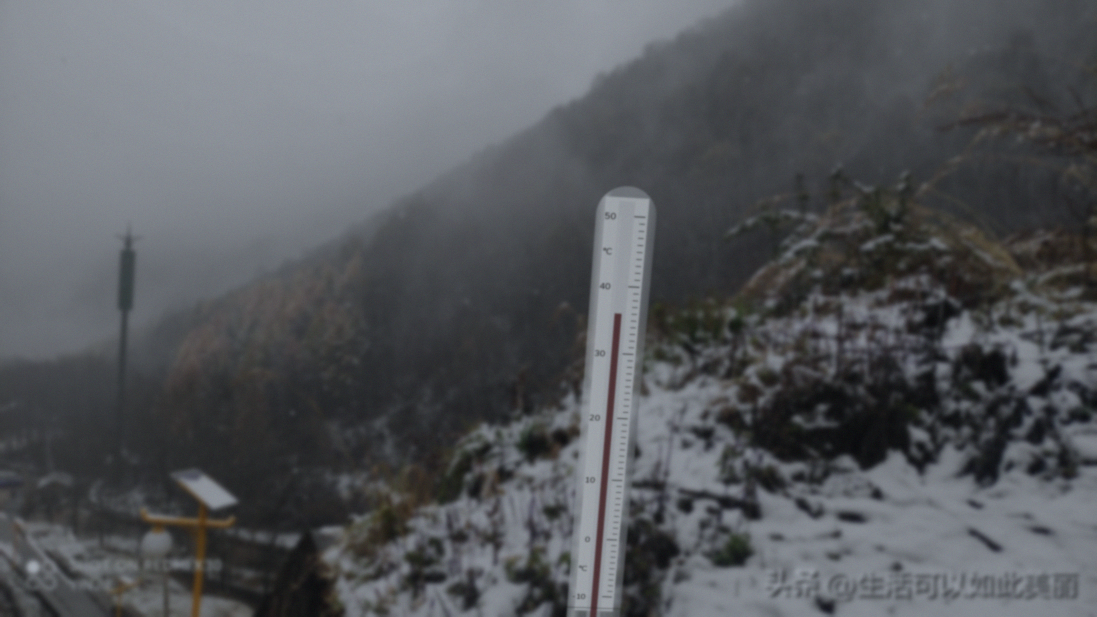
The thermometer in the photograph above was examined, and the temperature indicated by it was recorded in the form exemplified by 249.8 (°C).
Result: 36 (°C)
